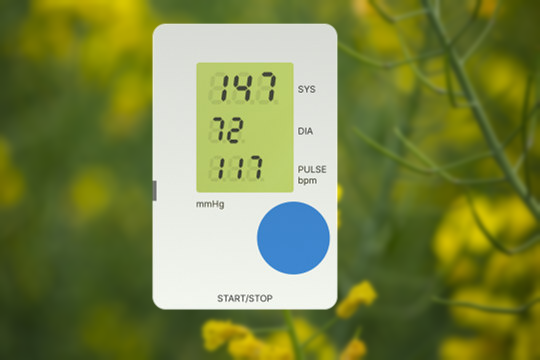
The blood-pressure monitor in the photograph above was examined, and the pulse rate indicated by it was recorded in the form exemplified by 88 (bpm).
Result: 117 (bpm)
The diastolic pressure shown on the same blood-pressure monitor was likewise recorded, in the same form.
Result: 72 (mmHg)
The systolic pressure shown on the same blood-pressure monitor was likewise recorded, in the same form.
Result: 147 (mmHg)
